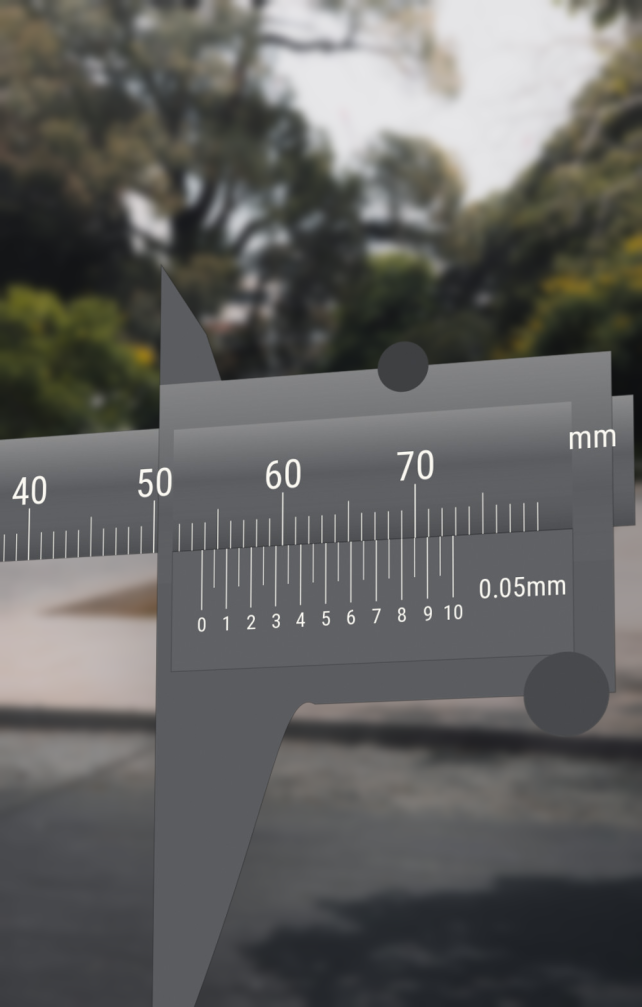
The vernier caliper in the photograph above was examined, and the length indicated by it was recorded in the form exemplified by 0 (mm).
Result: 53.8 (mm)
